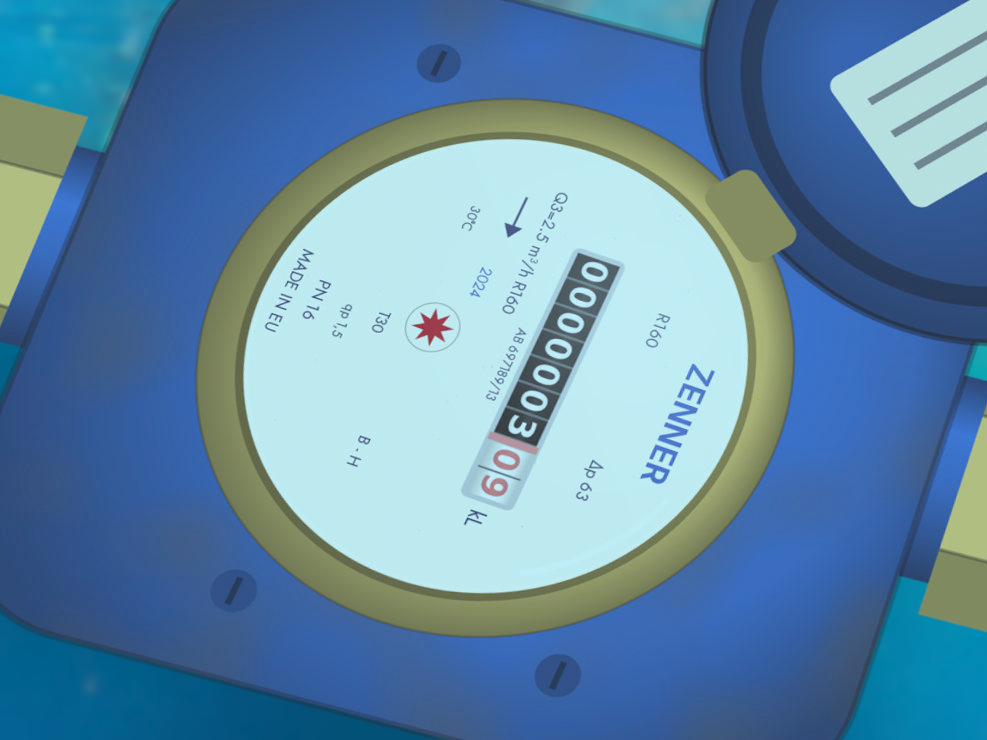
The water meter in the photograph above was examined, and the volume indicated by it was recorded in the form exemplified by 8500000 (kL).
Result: 3.09 (kL)
